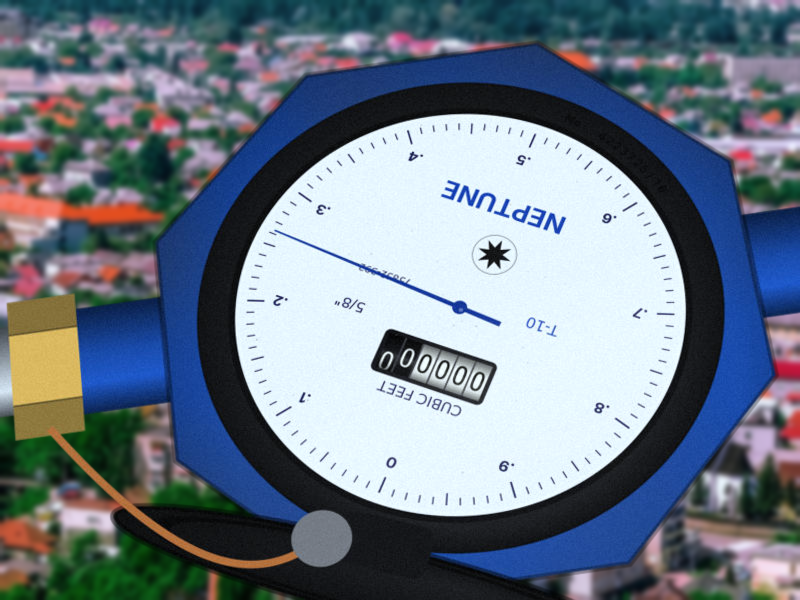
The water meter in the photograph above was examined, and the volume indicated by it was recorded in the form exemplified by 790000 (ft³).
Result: 0.26 (ft³)
